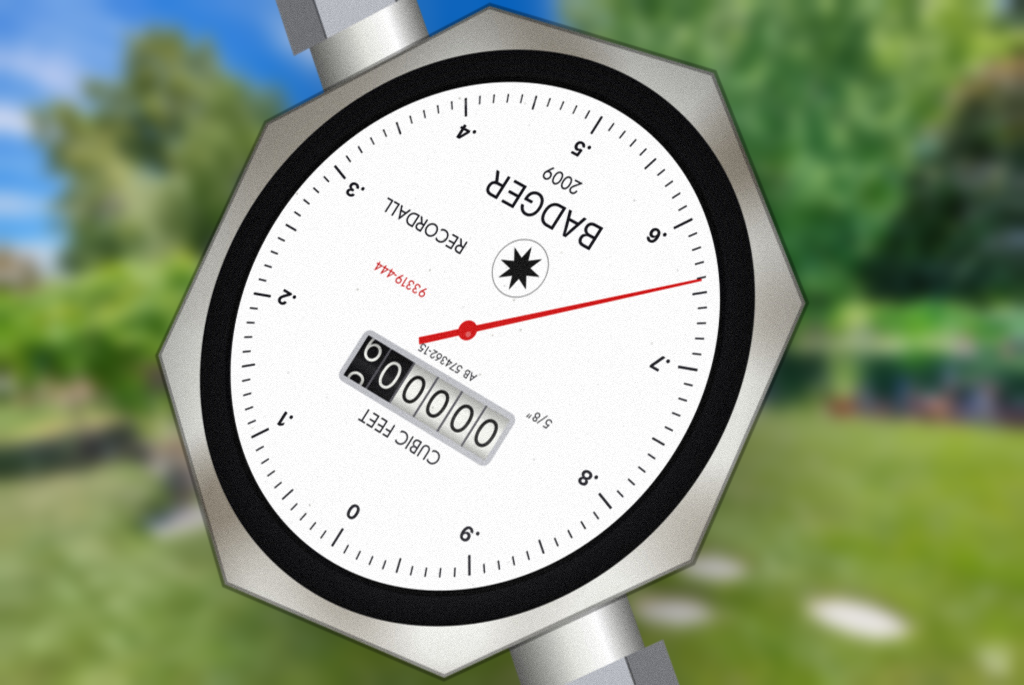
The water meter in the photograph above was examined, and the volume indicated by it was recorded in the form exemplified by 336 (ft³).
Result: 8.64 (ft³)
